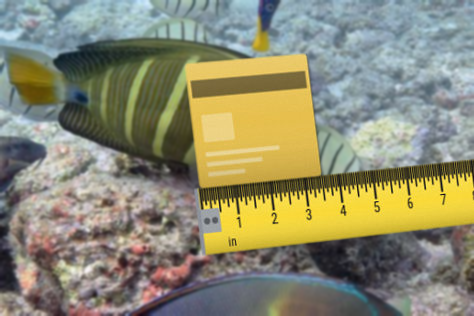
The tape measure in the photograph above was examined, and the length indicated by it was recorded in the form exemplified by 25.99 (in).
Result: 3.5 (in)
